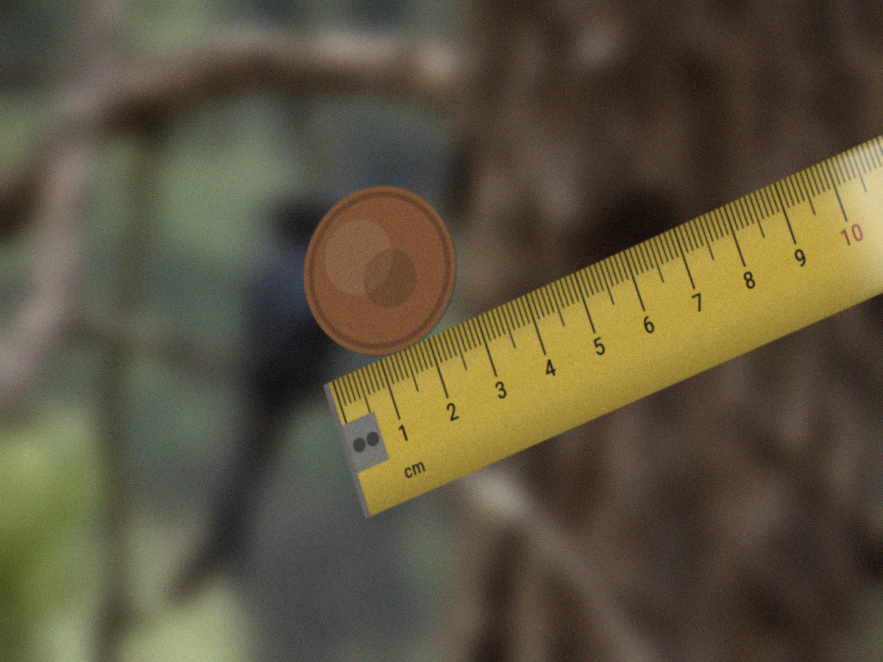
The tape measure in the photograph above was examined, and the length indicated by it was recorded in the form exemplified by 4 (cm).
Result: 3 (cm)
